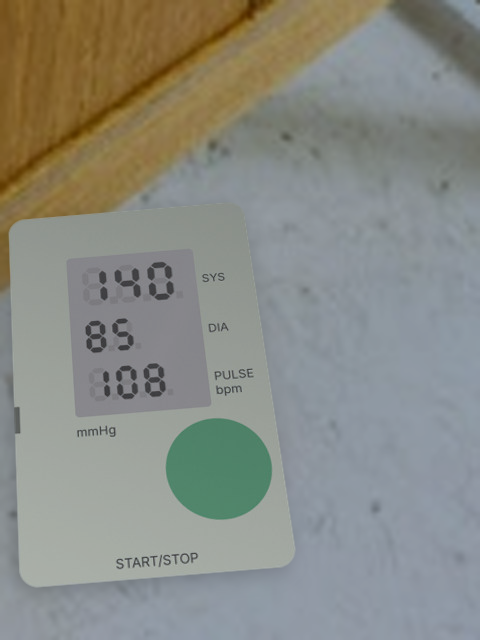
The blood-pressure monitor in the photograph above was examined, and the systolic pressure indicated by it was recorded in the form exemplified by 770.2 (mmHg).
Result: 140 (mmHg)
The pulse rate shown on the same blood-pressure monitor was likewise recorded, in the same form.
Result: 108 (bpm)
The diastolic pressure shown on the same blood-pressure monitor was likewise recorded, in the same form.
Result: 85 (mmHg)
